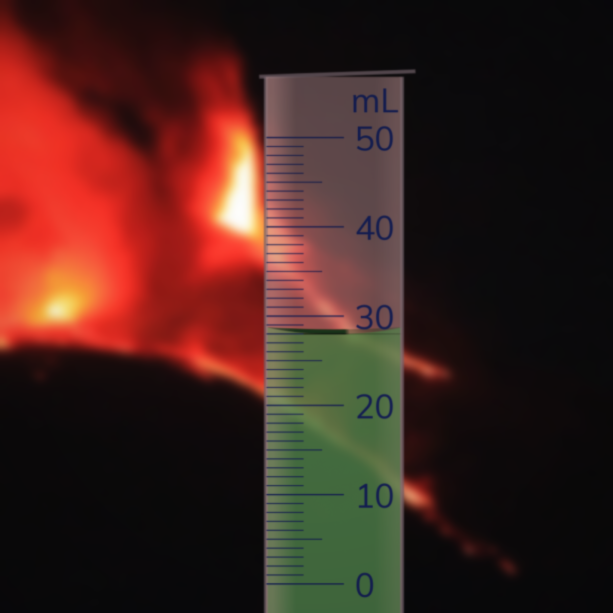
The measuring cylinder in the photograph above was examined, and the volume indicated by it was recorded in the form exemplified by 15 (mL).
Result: 28 (mL)
